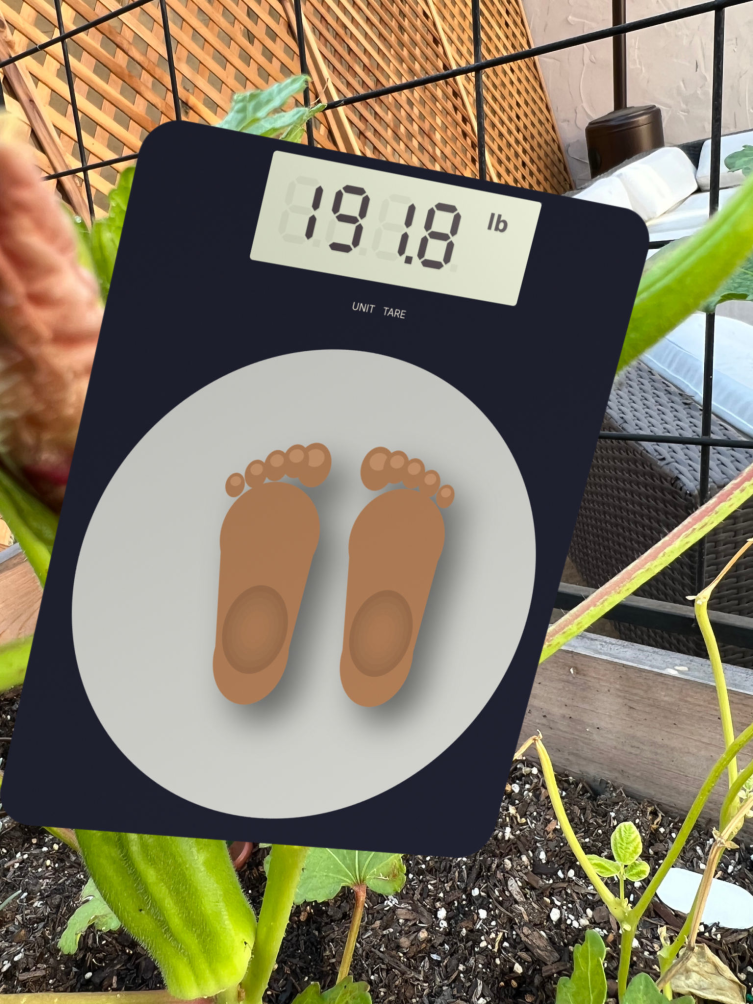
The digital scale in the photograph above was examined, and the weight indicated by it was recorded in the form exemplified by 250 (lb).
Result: 191.8 (lb)
